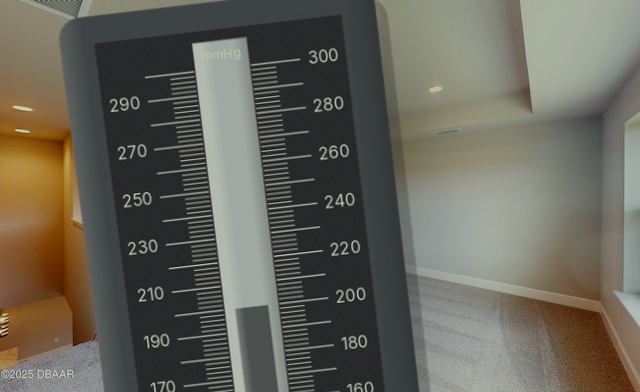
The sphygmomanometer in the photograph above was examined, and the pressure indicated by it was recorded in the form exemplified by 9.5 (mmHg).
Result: 200 (mmHg)
